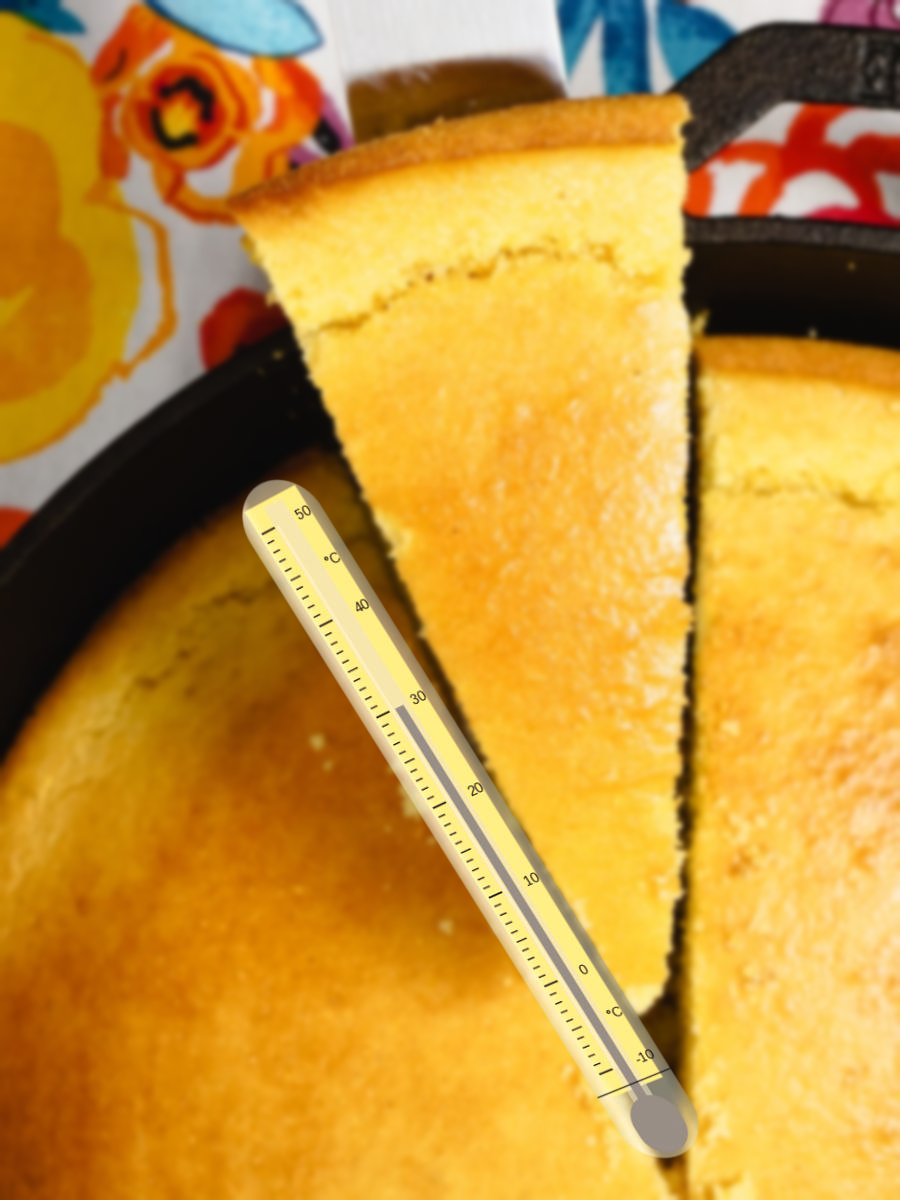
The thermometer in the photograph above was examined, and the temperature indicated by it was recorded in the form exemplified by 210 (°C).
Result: 30 (°C)
